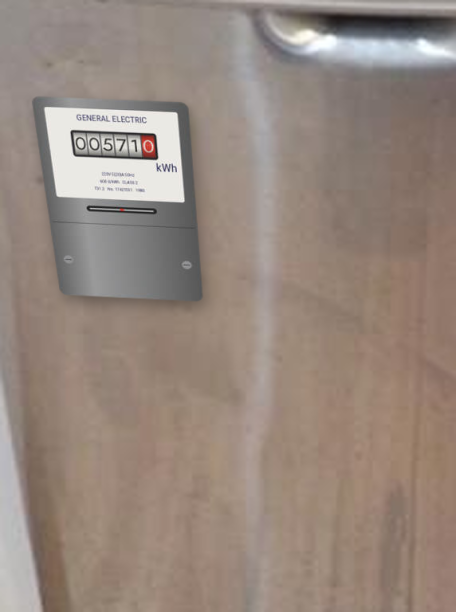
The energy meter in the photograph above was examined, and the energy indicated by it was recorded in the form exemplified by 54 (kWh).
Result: 571.0 (kWh)
